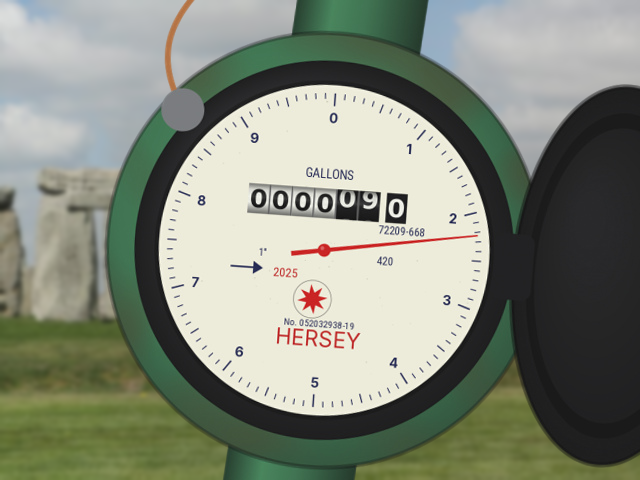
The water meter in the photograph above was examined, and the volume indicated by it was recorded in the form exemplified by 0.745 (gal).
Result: 92.2 (gal)
